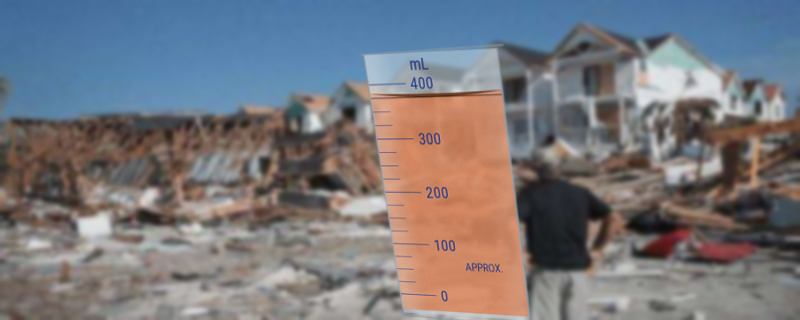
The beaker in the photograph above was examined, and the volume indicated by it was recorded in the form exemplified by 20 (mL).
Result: 375 (mL)
